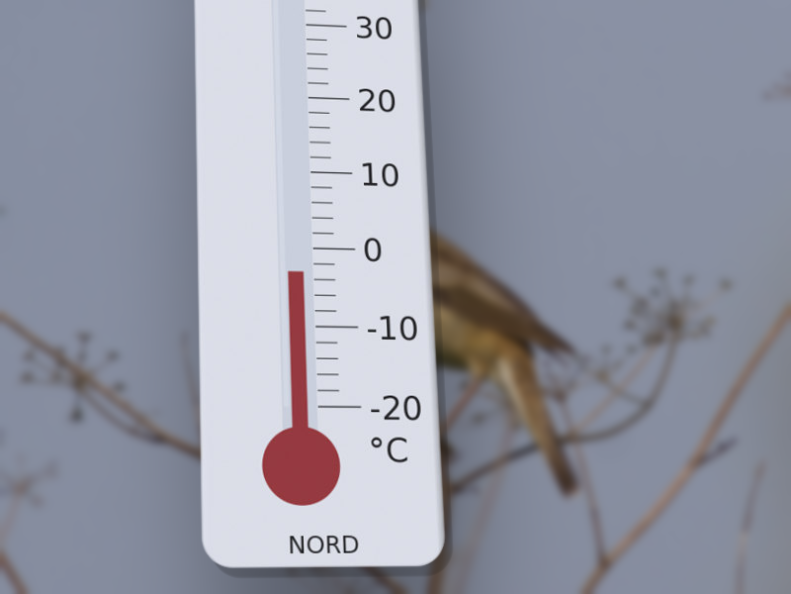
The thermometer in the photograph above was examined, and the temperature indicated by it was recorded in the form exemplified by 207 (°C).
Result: -3 (°C)
